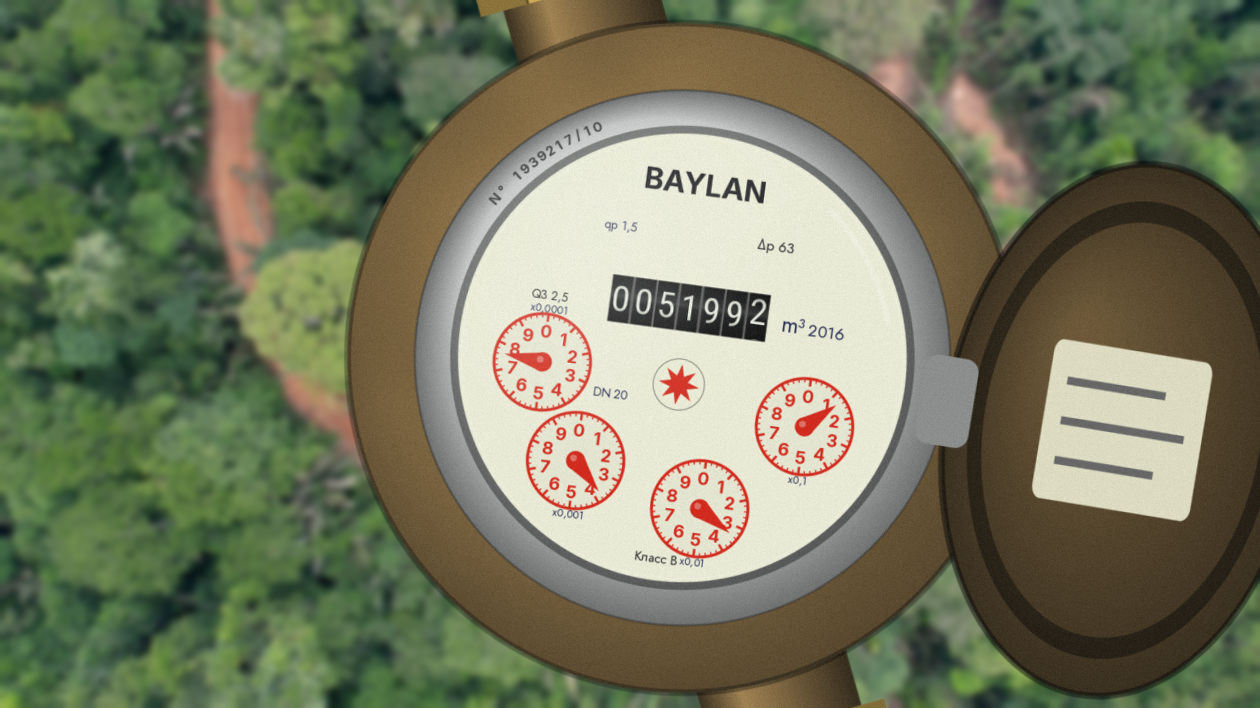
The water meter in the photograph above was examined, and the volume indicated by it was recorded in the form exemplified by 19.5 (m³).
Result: 51992.1337 (m³)
